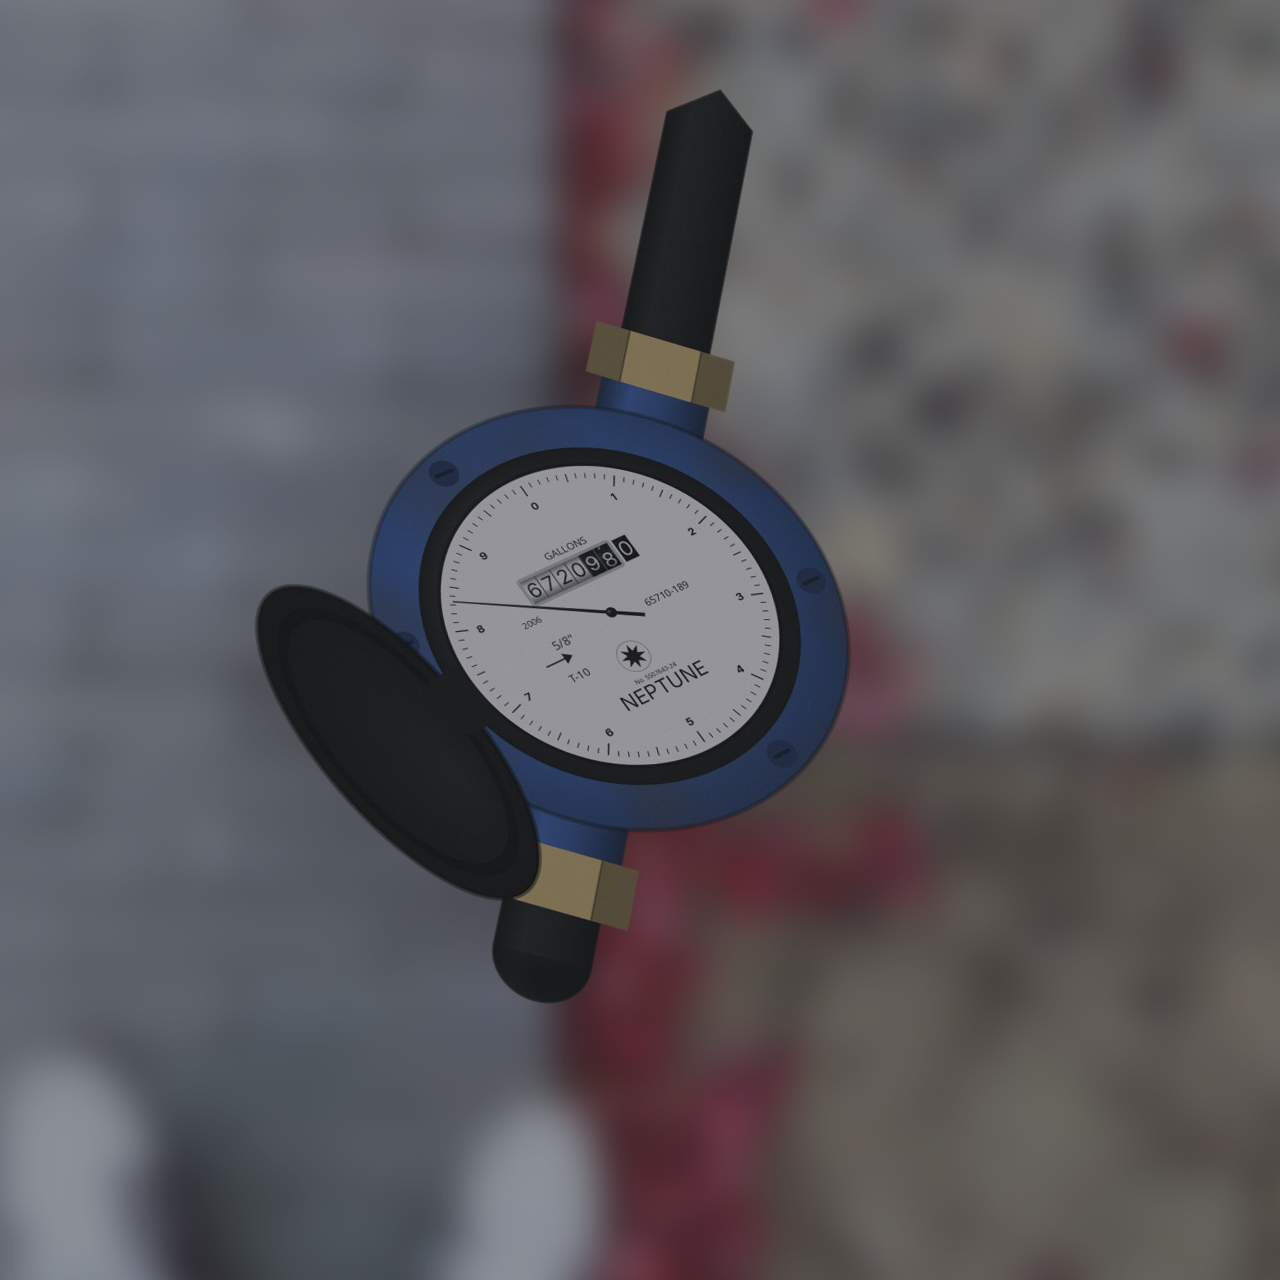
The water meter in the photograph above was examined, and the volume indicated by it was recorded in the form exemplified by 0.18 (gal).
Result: 6720978.3 (gal)
